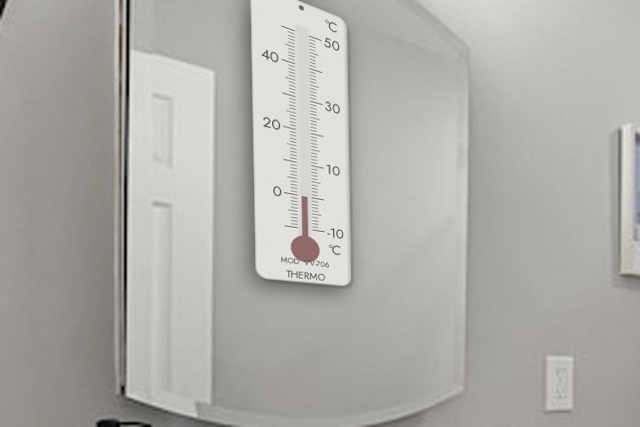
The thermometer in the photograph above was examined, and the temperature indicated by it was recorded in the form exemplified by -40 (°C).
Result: 0 (°C)
